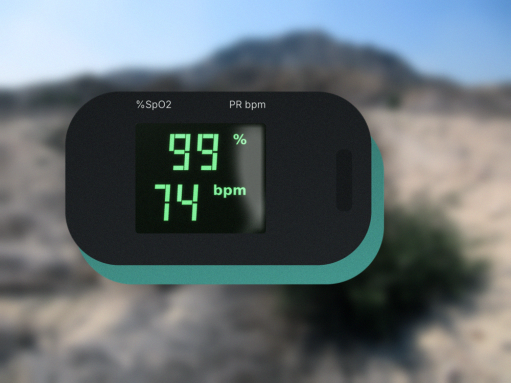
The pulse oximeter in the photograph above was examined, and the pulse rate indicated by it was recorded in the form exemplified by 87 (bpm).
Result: 74 (bpm)
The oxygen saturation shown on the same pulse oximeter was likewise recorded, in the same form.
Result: 99 (%)
